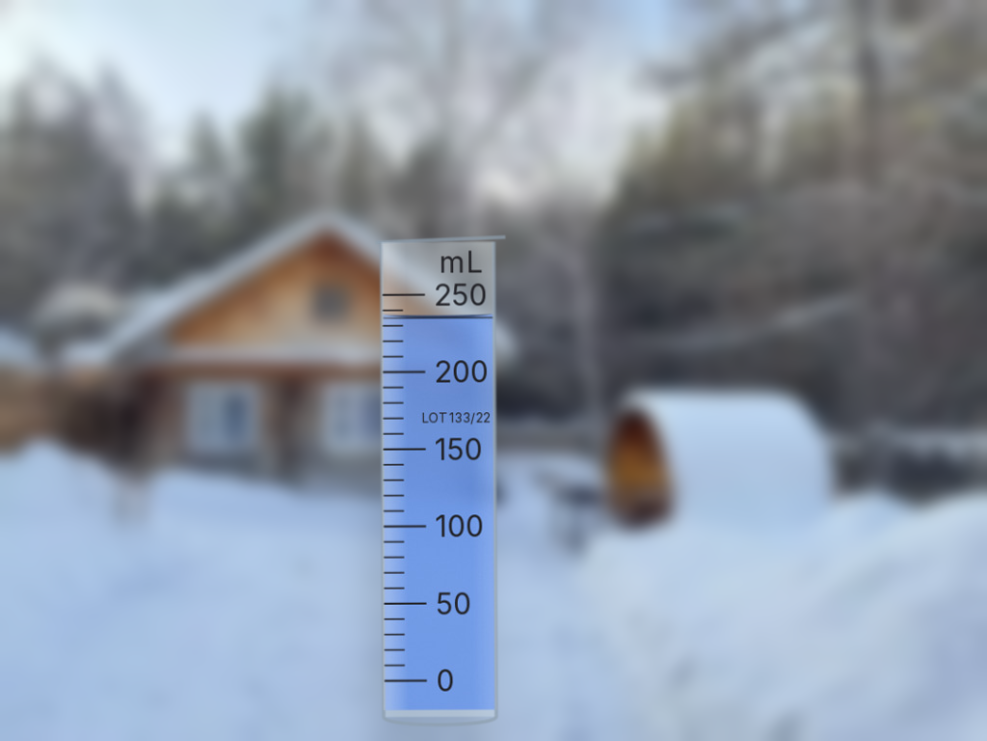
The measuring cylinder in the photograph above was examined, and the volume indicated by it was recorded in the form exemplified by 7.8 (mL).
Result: 235 (mL)
